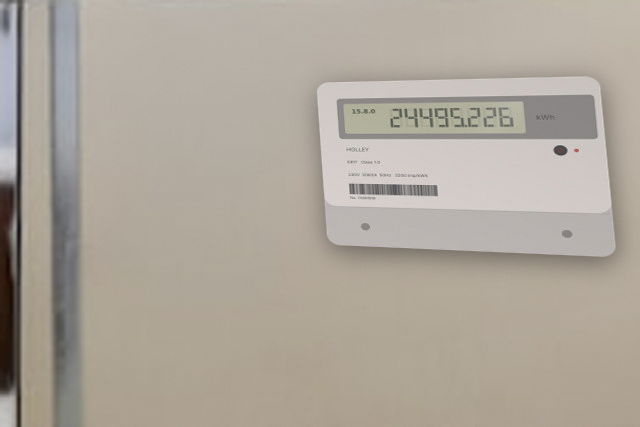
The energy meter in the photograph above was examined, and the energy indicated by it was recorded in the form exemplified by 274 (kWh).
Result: 24495.226 (kWh)
